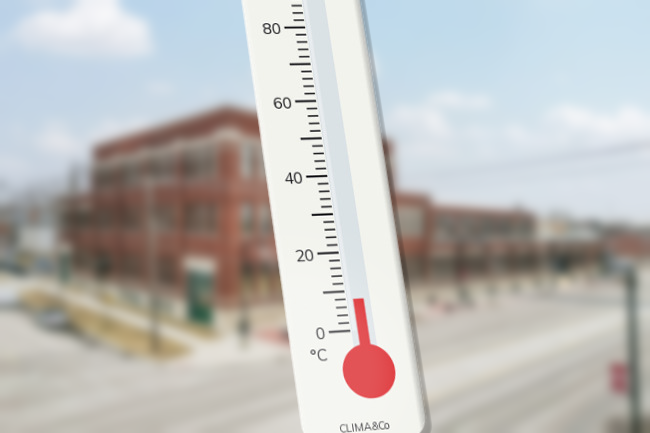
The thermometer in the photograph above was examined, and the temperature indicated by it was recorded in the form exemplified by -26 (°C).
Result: 8 (°C)
